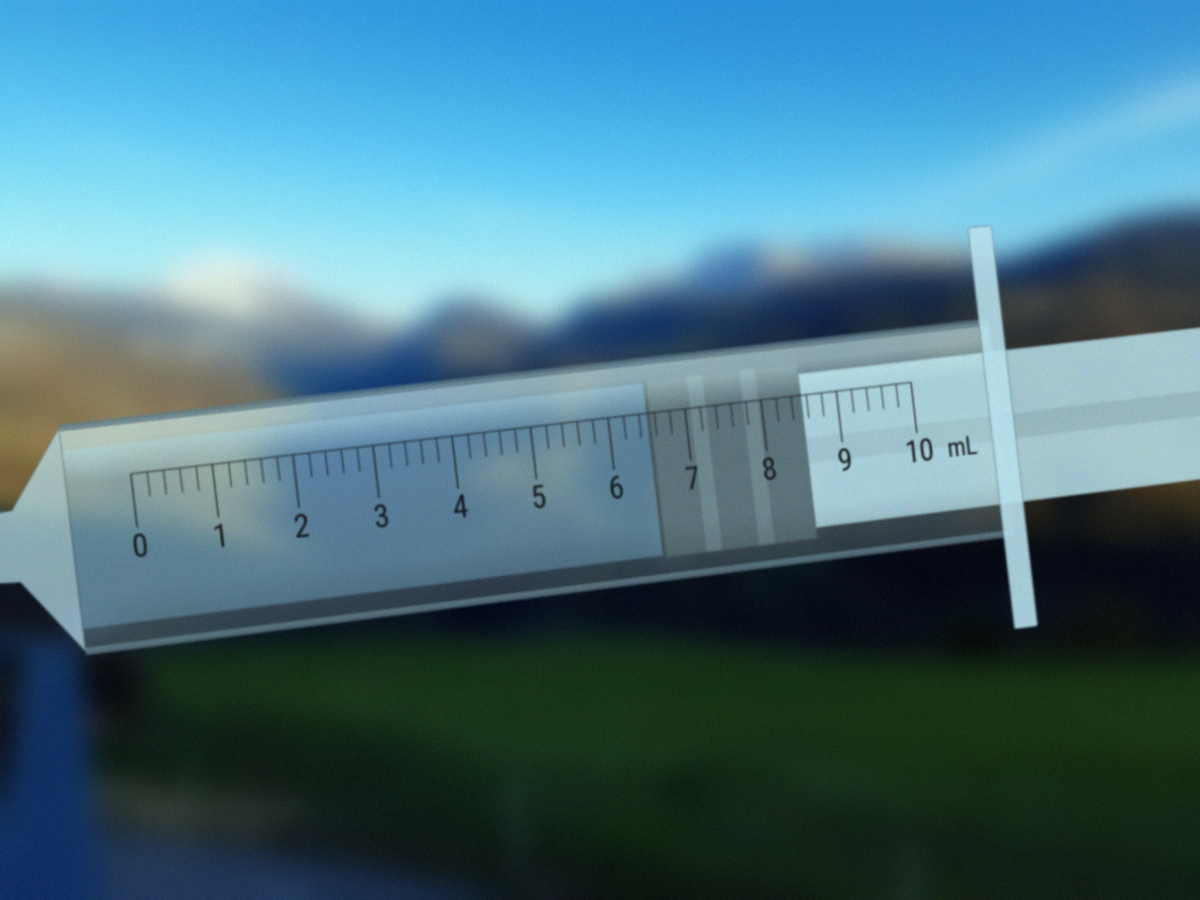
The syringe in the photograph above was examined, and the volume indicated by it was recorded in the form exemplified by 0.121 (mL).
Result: 6.5 (mL)
